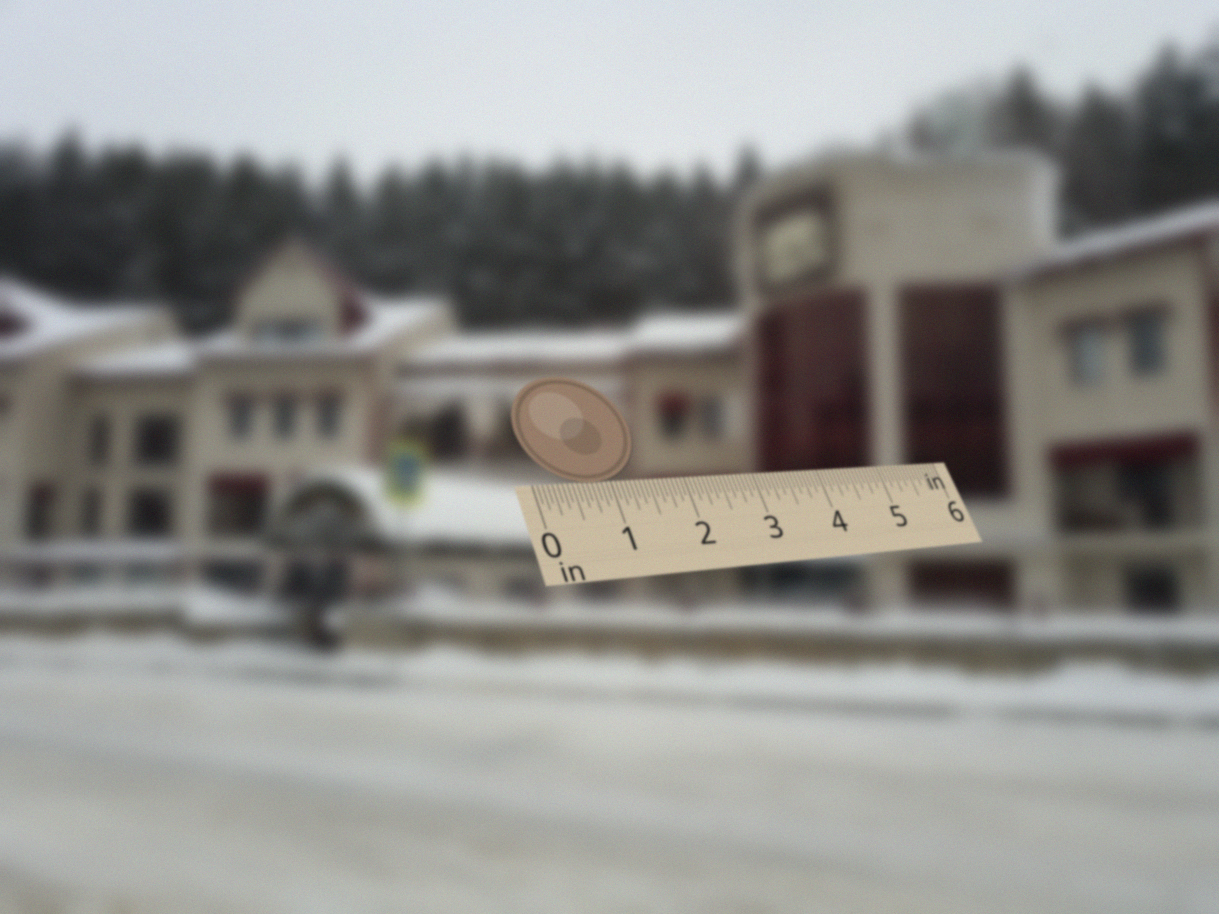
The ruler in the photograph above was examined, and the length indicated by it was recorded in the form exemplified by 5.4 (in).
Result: 1.5 (in)
